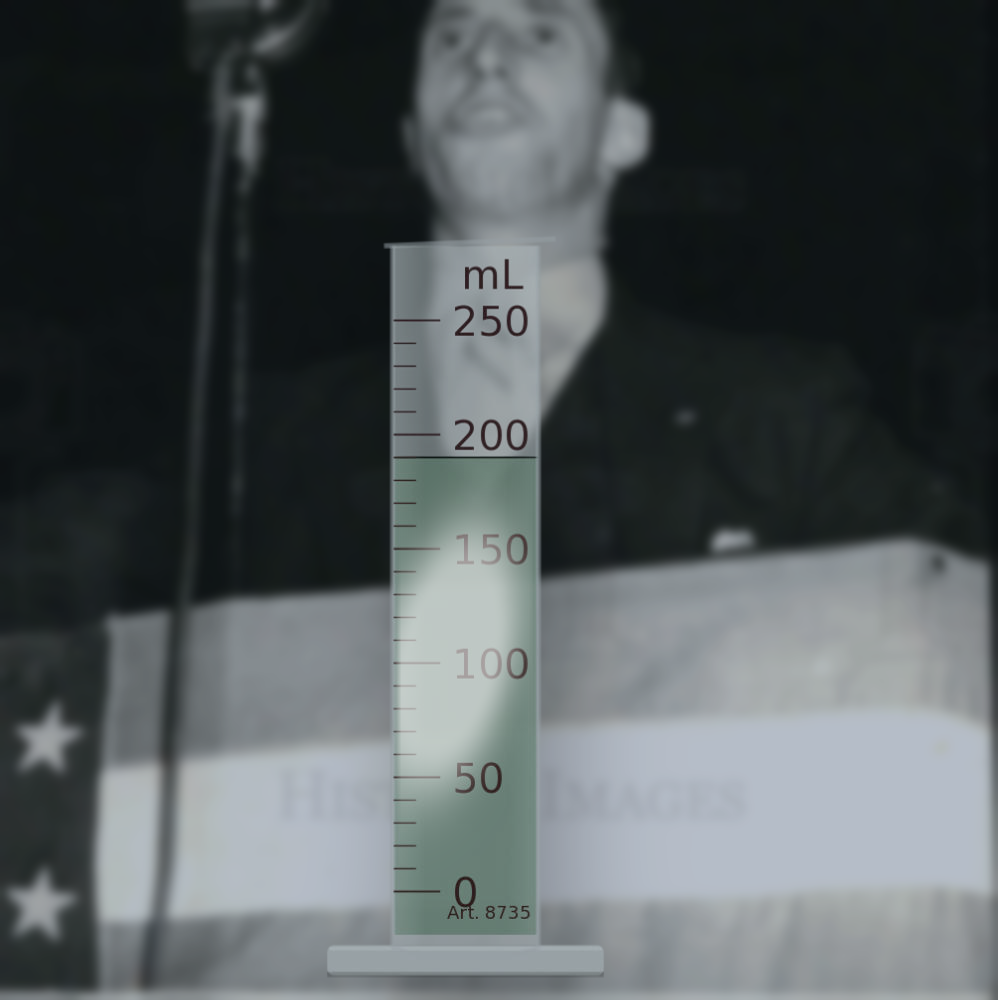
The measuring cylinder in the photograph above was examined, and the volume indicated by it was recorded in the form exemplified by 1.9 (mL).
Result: 190 (mL)
